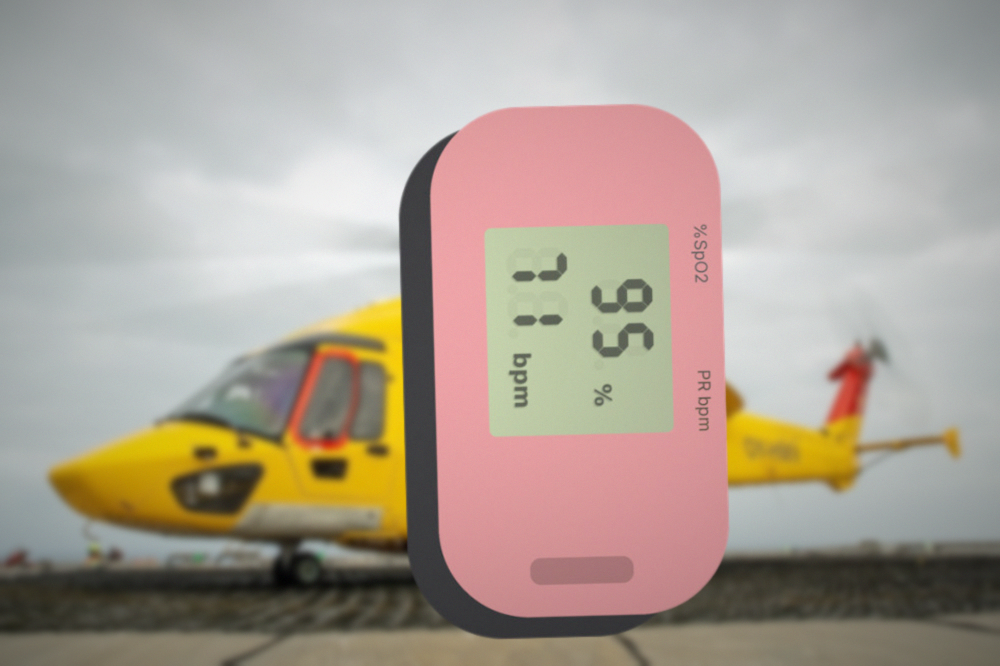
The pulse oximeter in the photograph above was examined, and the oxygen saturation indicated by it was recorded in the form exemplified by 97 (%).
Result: 95 (%)
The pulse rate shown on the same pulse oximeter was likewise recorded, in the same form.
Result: 71 (bpm)
